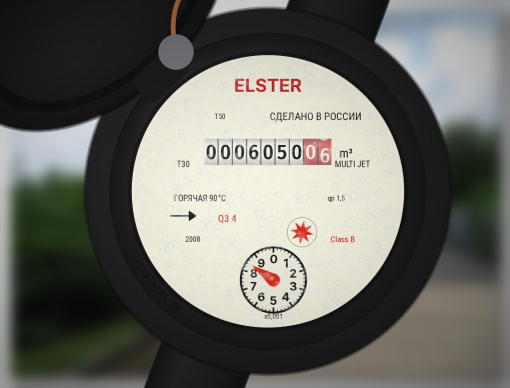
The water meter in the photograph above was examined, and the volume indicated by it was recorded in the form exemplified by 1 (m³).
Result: 6050.058 (m³)
